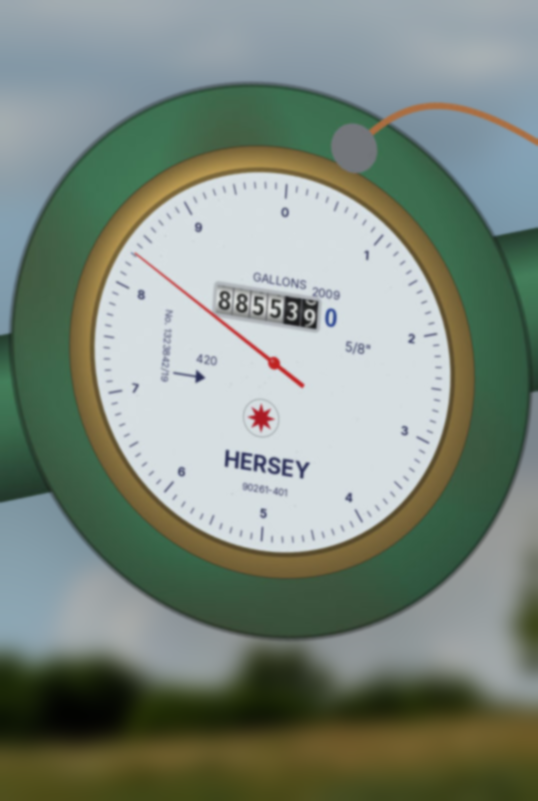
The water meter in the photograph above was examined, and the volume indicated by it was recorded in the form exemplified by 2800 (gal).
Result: 8855388.3 (gal)
